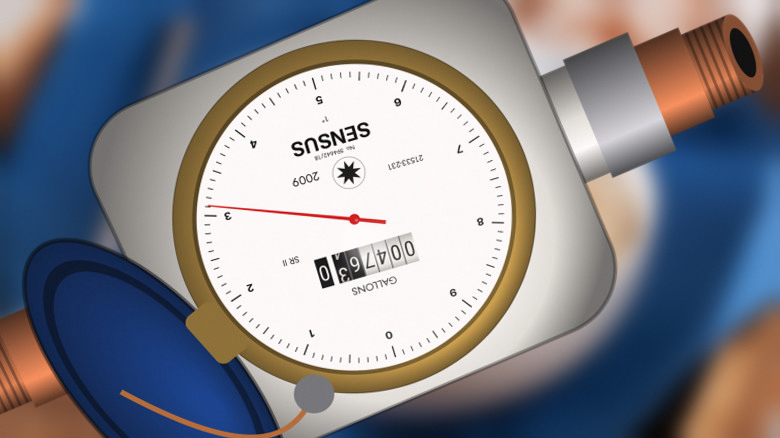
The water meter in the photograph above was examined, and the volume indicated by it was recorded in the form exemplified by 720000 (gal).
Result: 47633.1 (gal)
